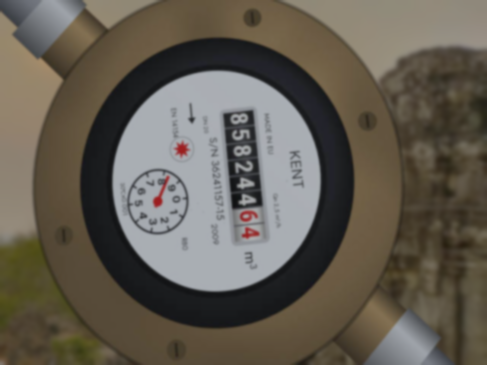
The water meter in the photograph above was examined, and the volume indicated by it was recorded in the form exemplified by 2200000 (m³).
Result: 858244.648 (m³)
